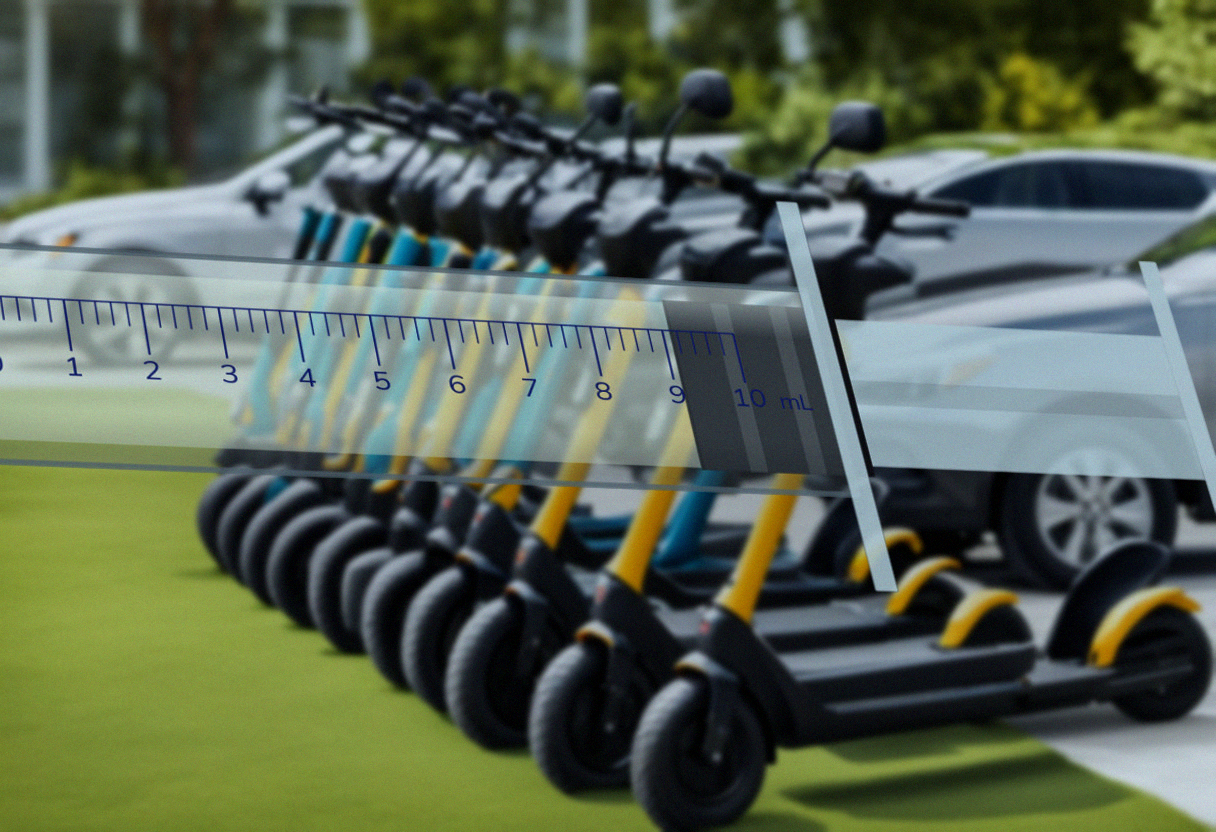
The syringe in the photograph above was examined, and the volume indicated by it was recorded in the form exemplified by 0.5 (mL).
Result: 9.1 (mL)
